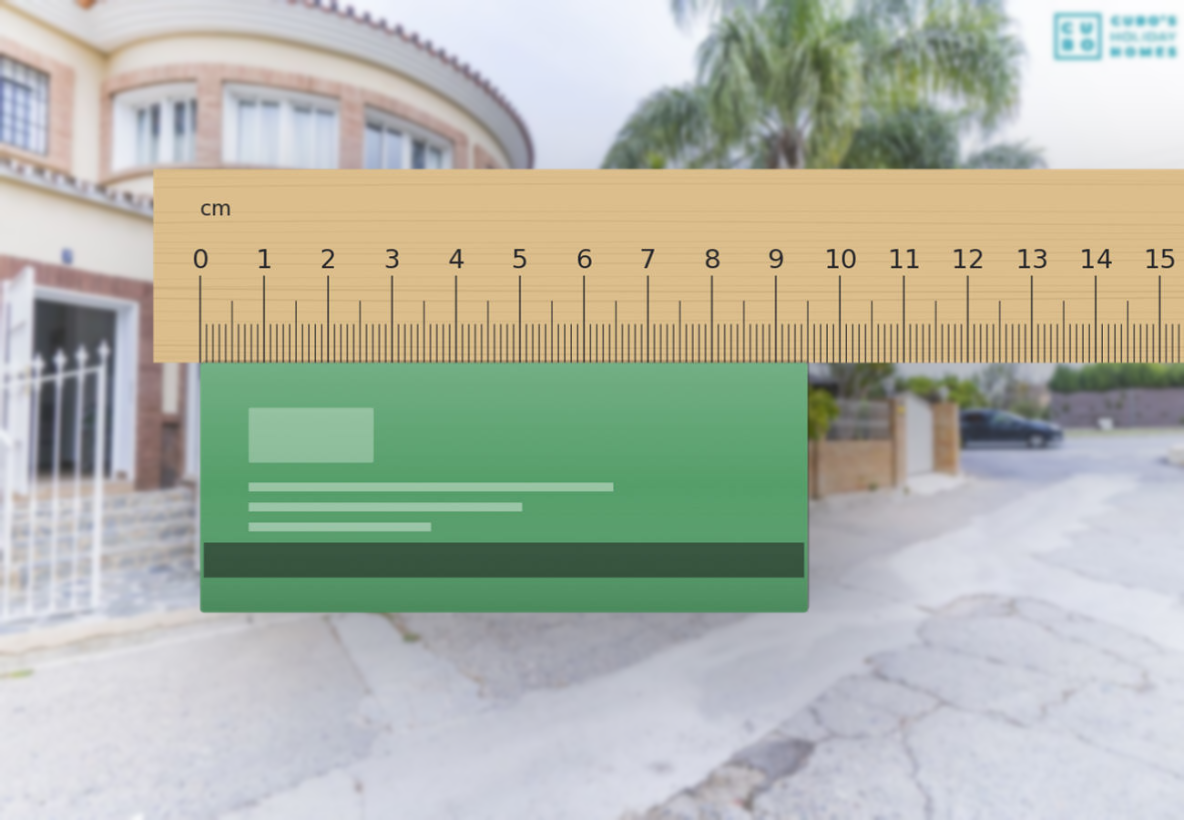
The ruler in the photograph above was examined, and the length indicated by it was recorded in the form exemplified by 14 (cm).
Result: 9.5 (cm)
